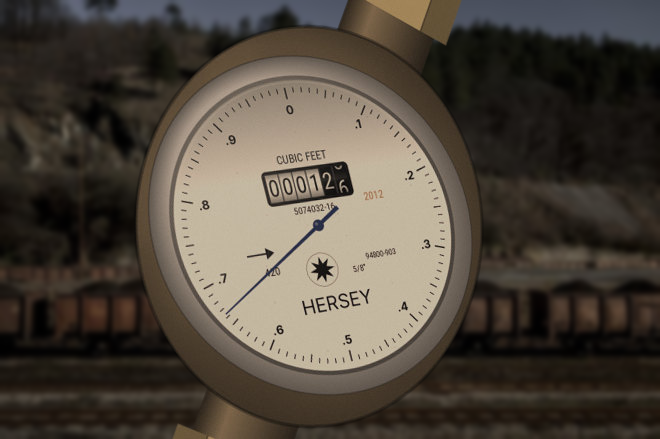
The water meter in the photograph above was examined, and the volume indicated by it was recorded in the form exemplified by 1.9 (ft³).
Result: 125.66 (ft³)
